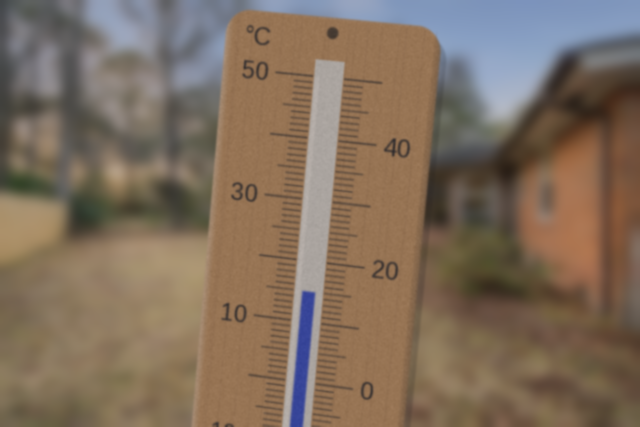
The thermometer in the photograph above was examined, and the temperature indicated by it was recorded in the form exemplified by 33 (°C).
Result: 15 (°C)
